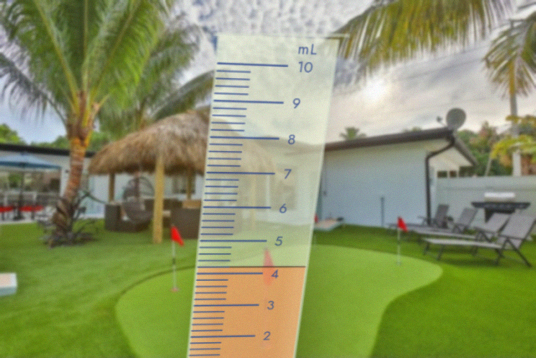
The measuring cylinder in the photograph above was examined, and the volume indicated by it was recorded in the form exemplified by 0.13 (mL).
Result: 4.2 (mL)
